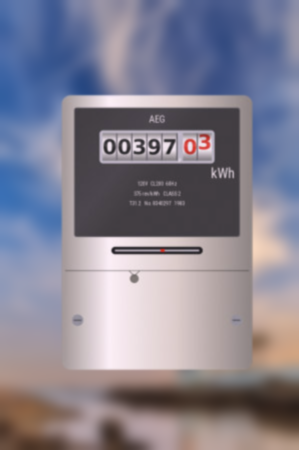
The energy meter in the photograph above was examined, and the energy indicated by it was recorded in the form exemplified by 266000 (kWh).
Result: 397.03 (kWh)
